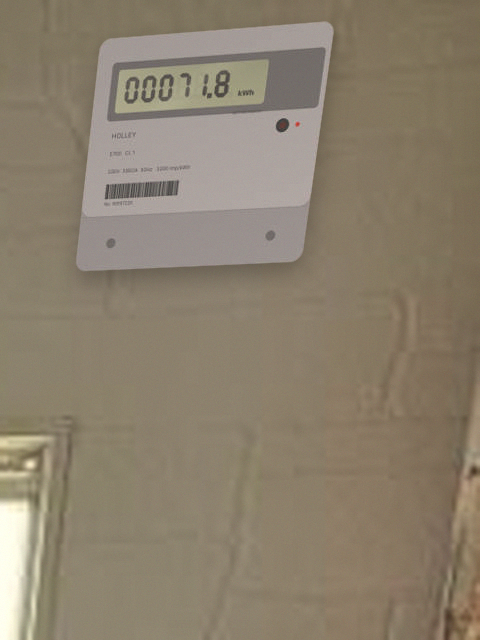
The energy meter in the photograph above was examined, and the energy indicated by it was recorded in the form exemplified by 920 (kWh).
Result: 71.8 (kWh)
